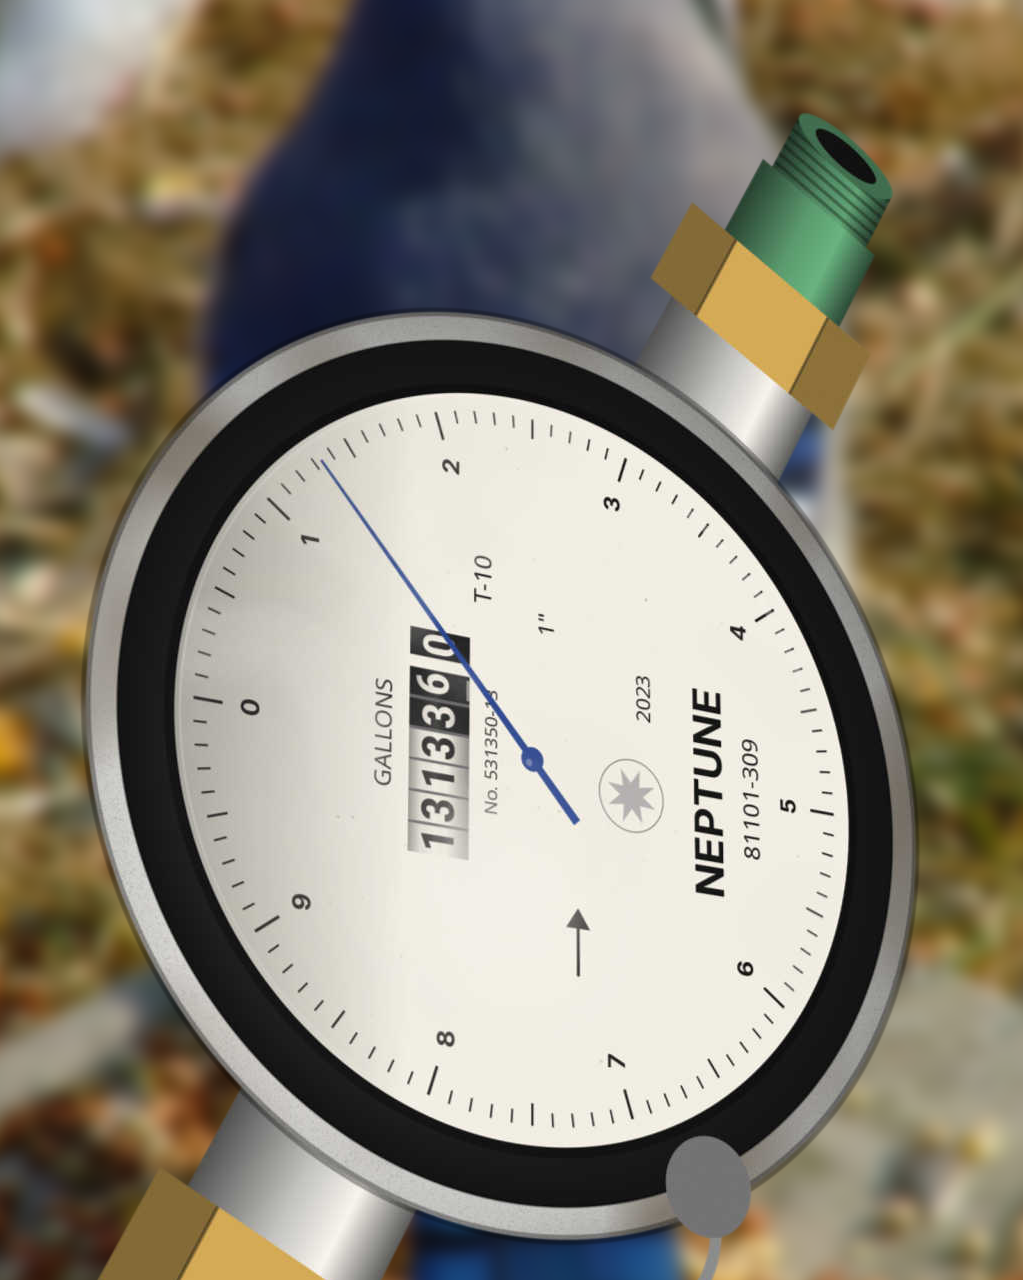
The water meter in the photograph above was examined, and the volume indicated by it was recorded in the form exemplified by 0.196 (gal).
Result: 1313361.3 (gal)
